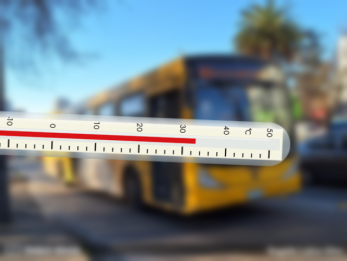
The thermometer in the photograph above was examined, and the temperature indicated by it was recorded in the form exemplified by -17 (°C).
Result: 33 (°C)
